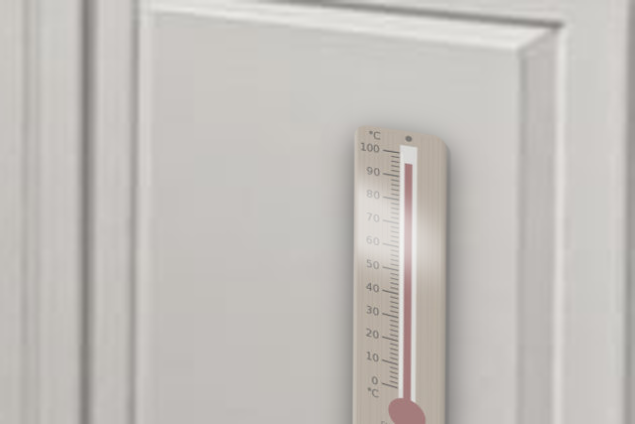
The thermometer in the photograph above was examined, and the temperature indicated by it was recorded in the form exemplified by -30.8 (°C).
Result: 96 (°C)
